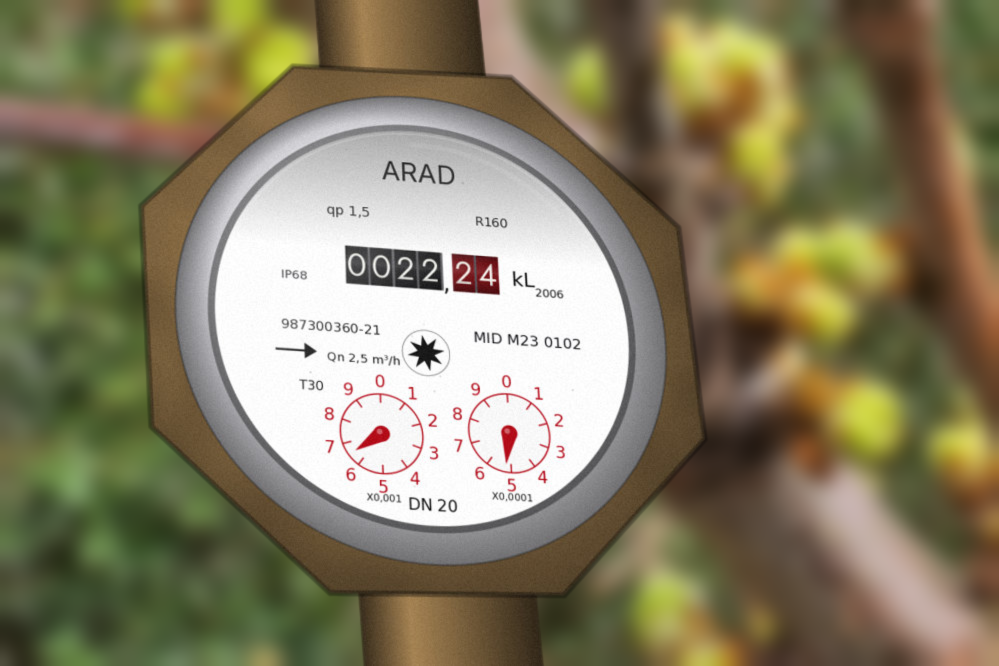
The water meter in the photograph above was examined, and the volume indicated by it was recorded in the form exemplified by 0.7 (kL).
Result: 22.2465 (kL)
